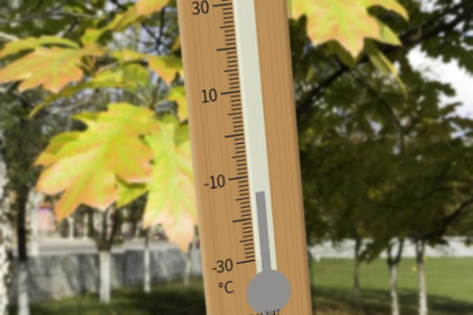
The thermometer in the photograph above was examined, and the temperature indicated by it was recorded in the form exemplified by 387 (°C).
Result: -14 (°C)
